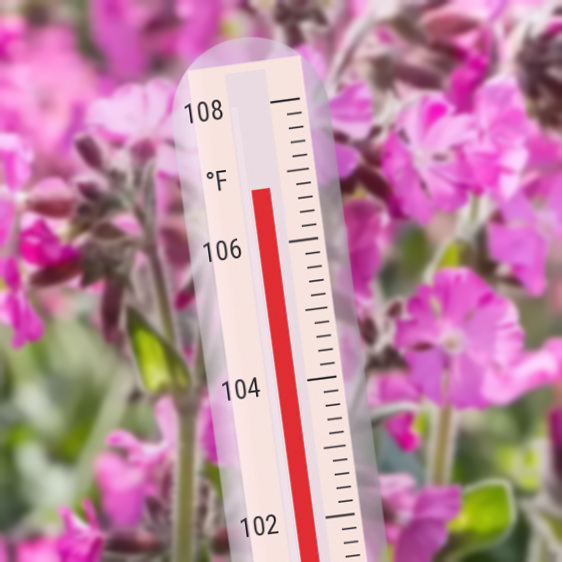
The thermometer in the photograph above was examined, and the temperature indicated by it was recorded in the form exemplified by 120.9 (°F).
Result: 106.8 (°F)
